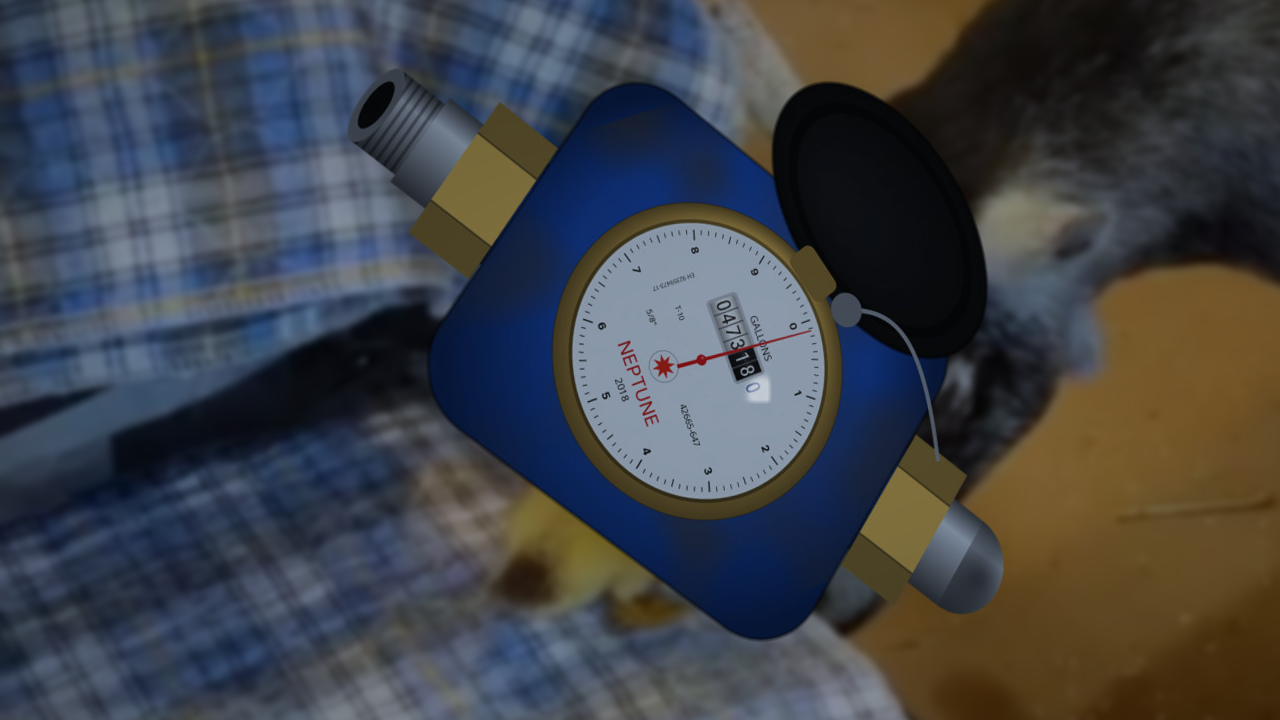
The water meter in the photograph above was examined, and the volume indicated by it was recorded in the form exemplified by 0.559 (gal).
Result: 473180.1 (gal)
